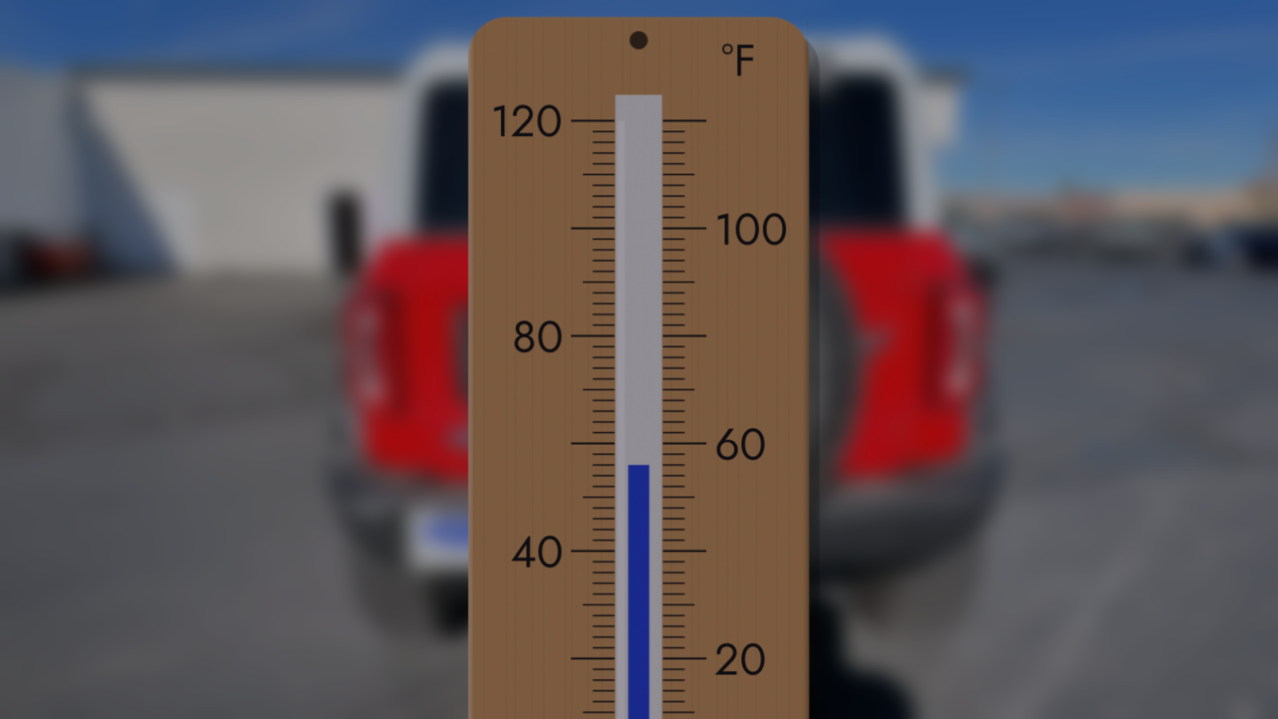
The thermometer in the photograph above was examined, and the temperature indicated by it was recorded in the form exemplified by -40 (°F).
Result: 56 (°F)
